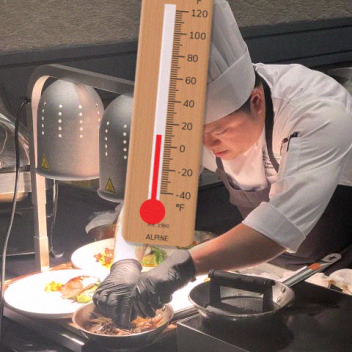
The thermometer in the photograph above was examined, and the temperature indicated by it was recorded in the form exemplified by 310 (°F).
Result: 10 (°F)
